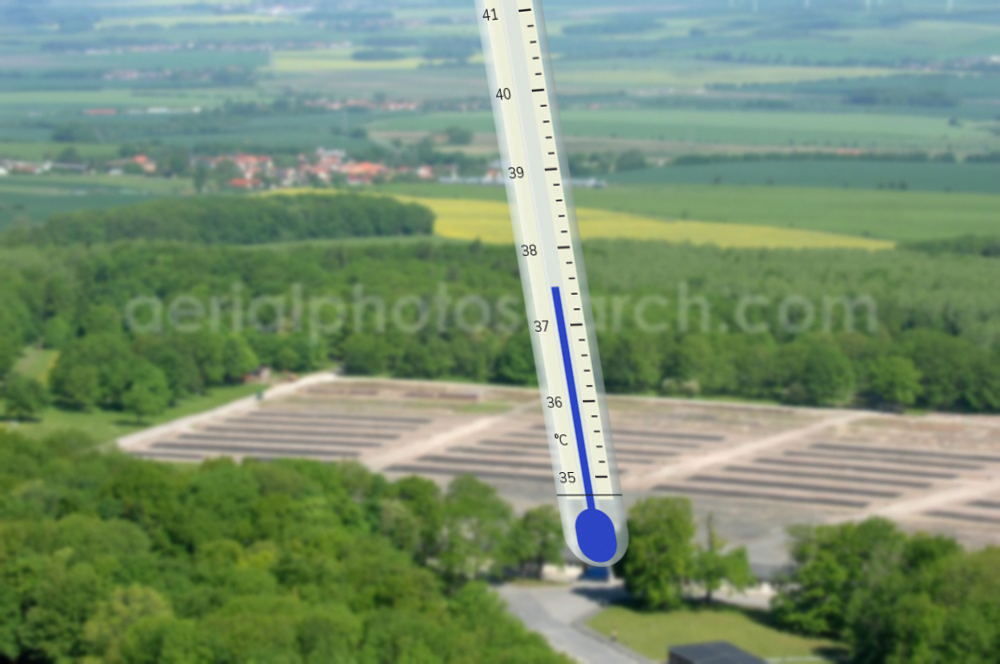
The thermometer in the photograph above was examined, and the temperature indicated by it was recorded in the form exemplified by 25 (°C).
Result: 37.5 (°C)
